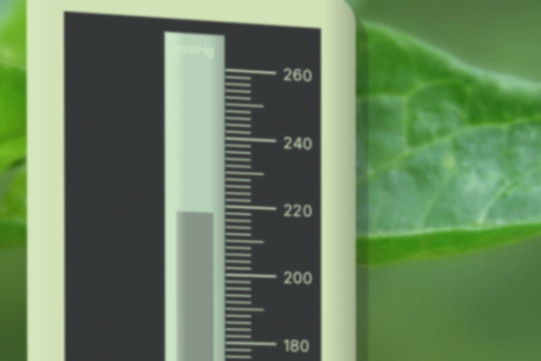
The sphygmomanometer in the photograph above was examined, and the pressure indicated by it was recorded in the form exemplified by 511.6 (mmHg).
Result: 218 (mmHg)
